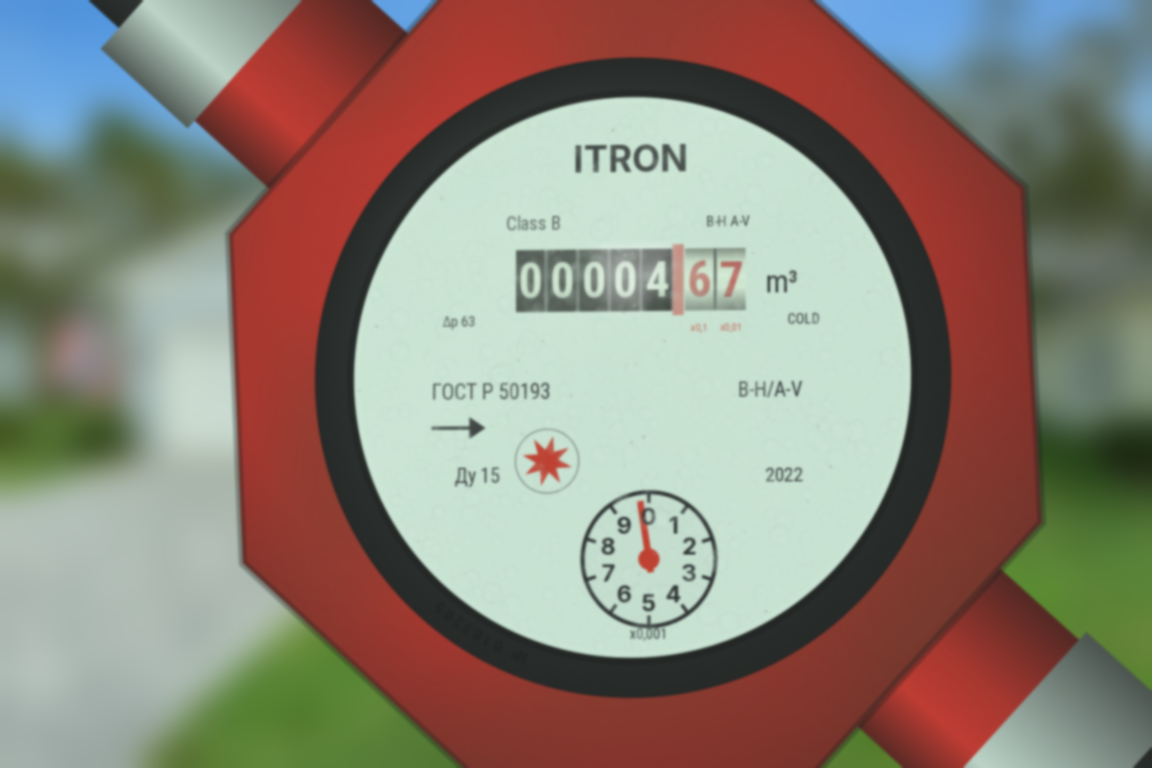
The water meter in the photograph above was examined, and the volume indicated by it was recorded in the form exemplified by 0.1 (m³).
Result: 4.669 (m³)
